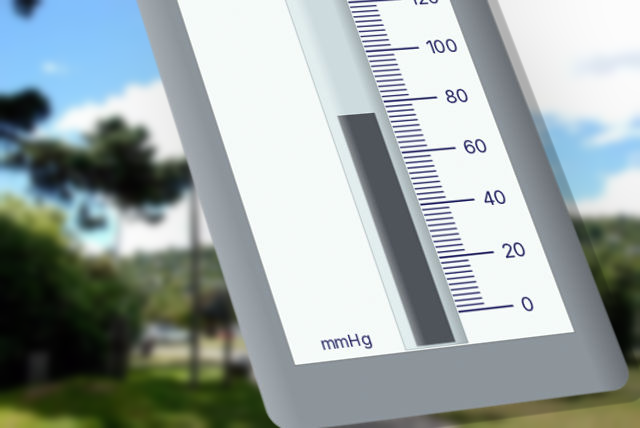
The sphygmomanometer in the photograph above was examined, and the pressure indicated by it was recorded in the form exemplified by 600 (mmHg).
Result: 76 (mmHg)
